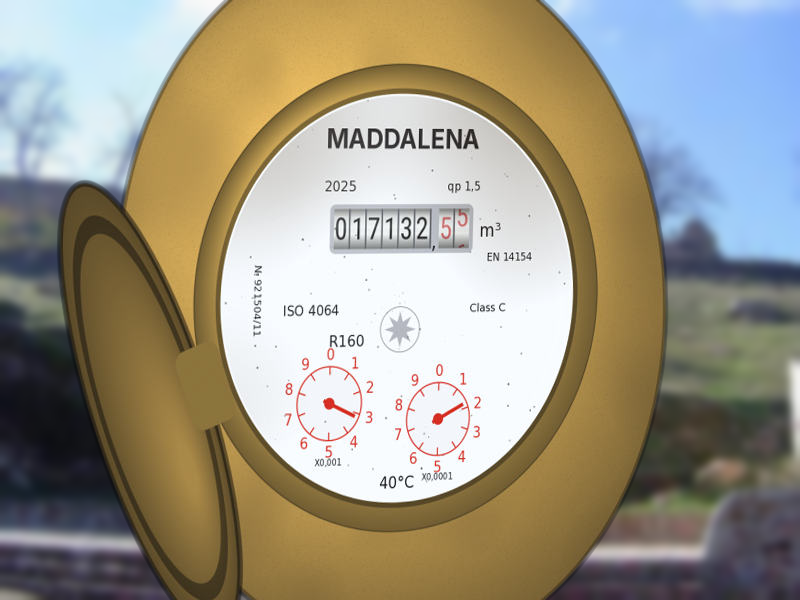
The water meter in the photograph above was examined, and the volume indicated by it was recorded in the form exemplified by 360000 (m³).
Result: 17132.5531 (m³)
